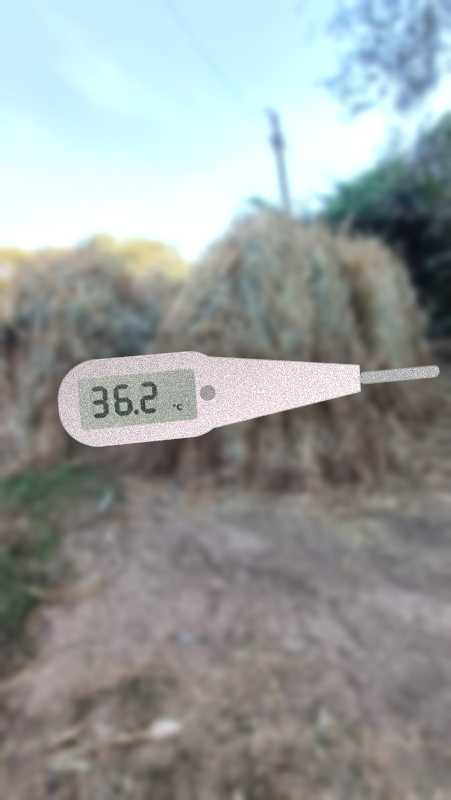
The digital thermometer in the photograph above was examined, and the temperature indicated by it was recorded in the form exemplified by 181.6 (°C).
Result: 36.2 (°C)
